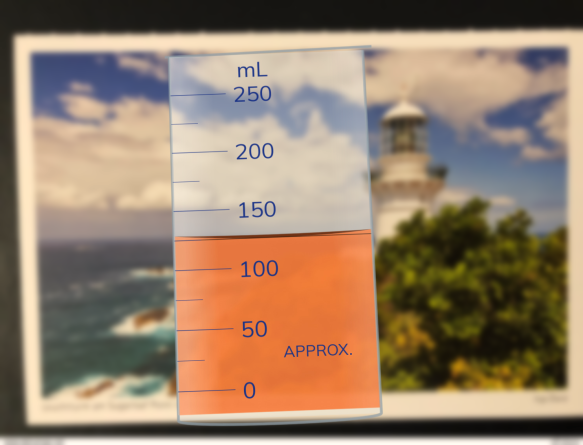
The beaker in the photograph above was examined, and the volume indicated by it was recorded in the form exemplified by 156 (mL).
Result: 125 (mL)
